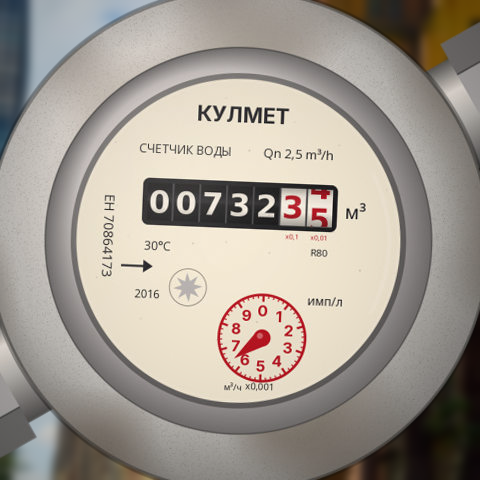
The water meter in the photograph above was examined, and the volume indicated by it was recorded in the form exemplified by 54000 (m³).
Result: 732.346 (m³)
